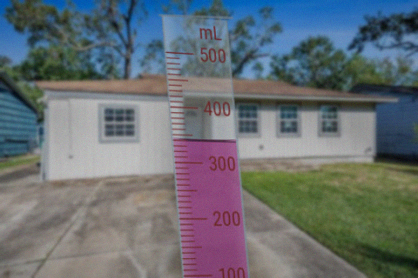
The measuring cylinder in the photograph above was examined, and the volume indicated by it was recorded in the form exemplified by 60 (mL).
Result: 340 (mL)
